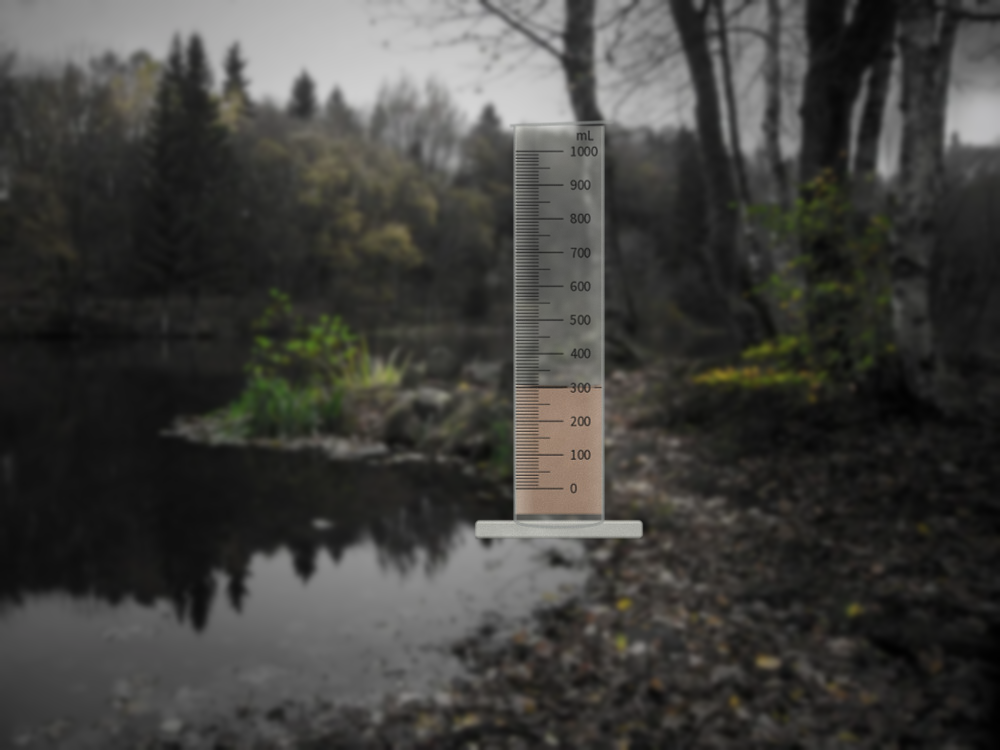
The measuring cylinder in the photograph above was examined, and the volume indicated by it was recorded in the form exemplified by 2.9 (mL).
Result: 300 (mL)
